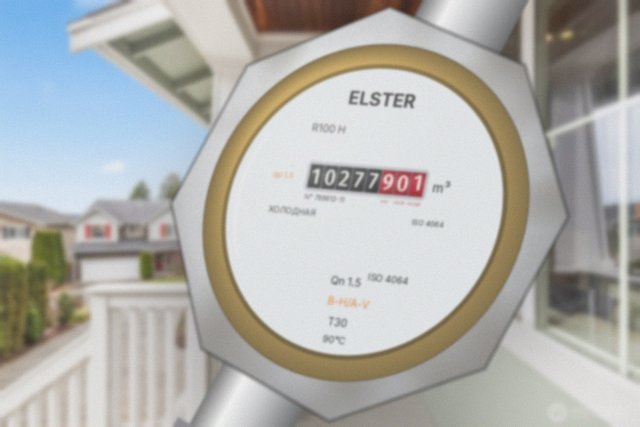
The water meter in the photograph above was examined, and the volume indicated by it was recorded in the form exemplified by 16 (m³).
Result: 10277.901 (m³)
